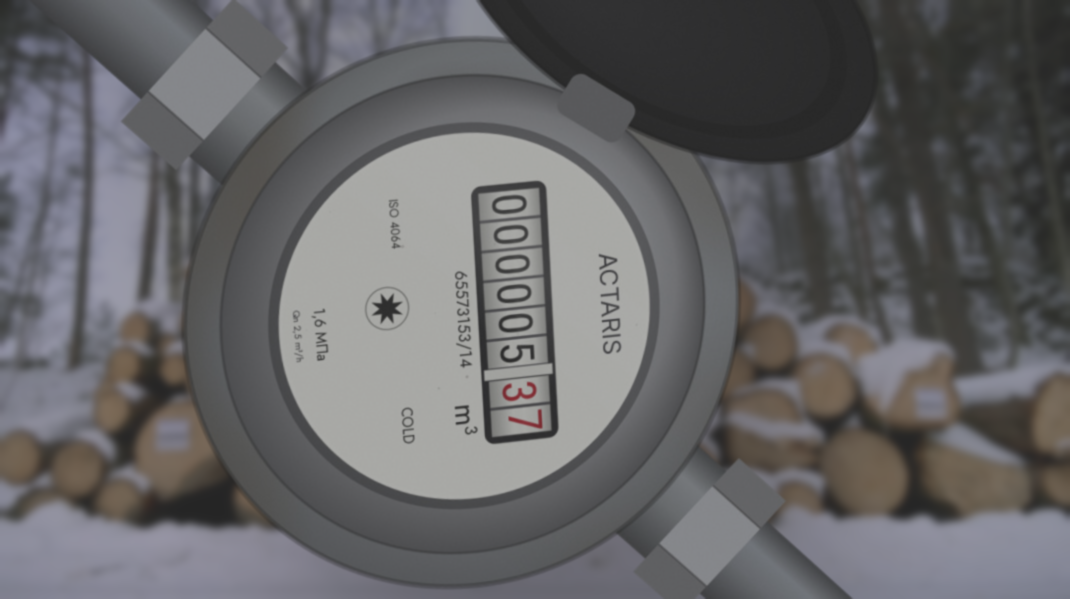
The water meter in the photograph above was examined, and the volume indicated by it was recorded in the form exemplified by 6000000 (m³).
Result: 5.37 (m³)
